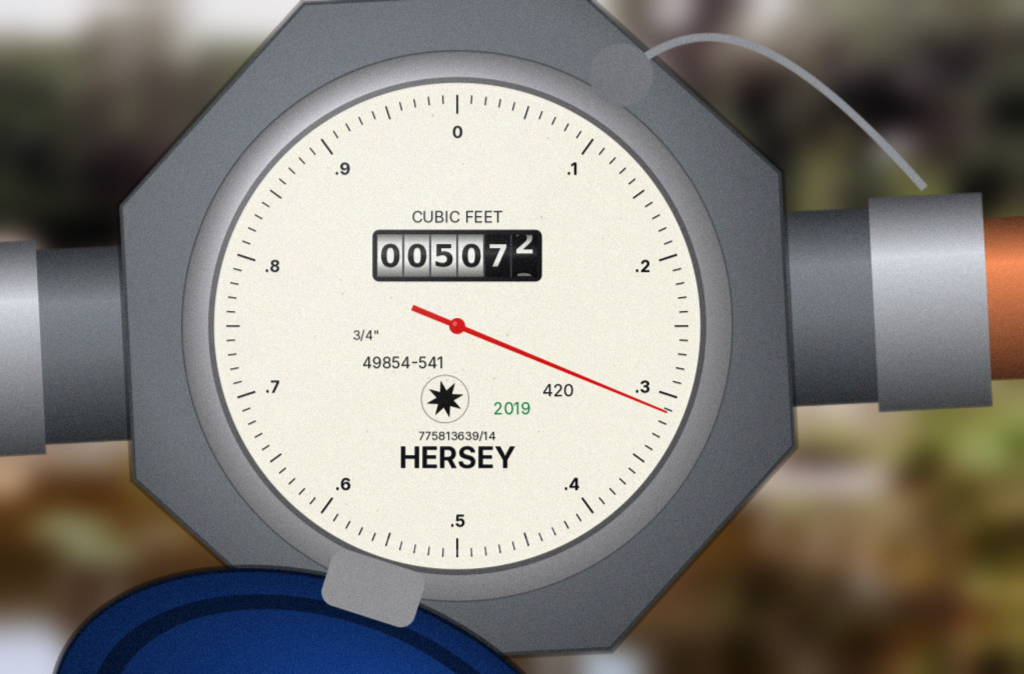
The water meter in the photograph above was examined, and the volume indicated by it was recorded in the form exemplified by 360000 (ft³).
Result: 5072.31 (ft³)
